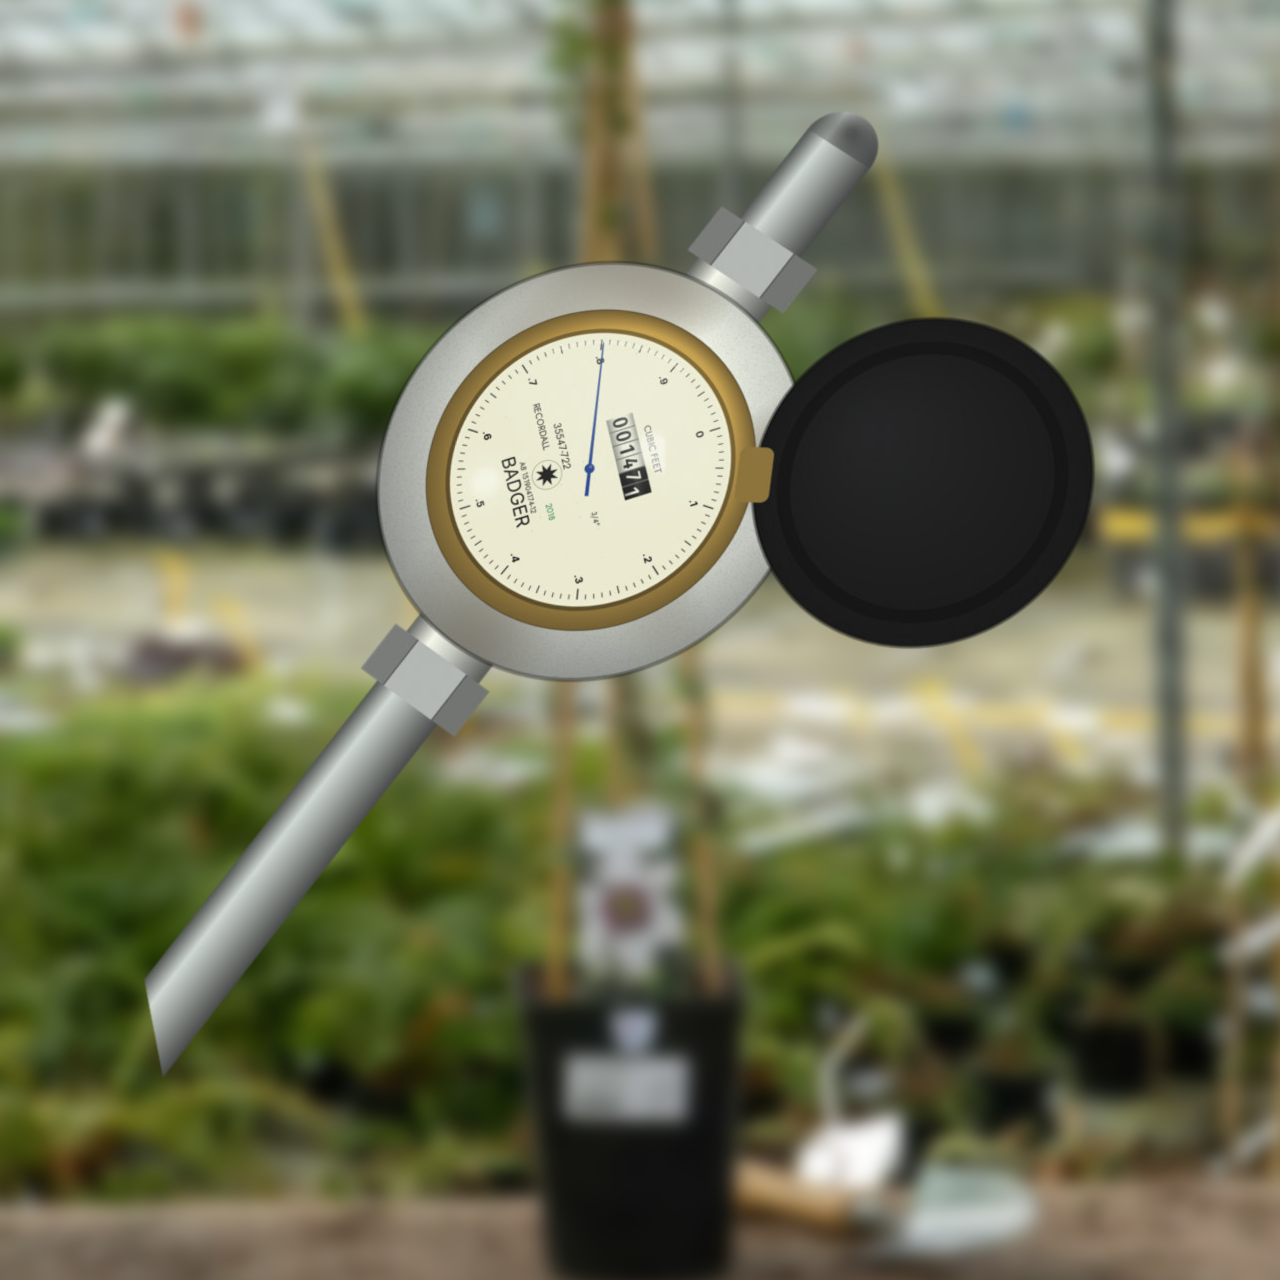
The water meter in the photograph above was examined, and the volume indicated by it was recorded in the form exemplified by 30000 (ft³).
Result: 1470.80 (ft³)
